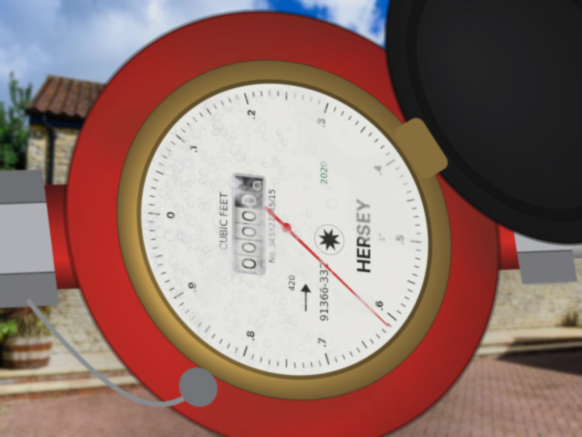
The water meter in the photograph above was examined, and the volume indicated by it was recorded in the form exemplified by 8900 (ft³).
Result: 8.61 (ft³)
